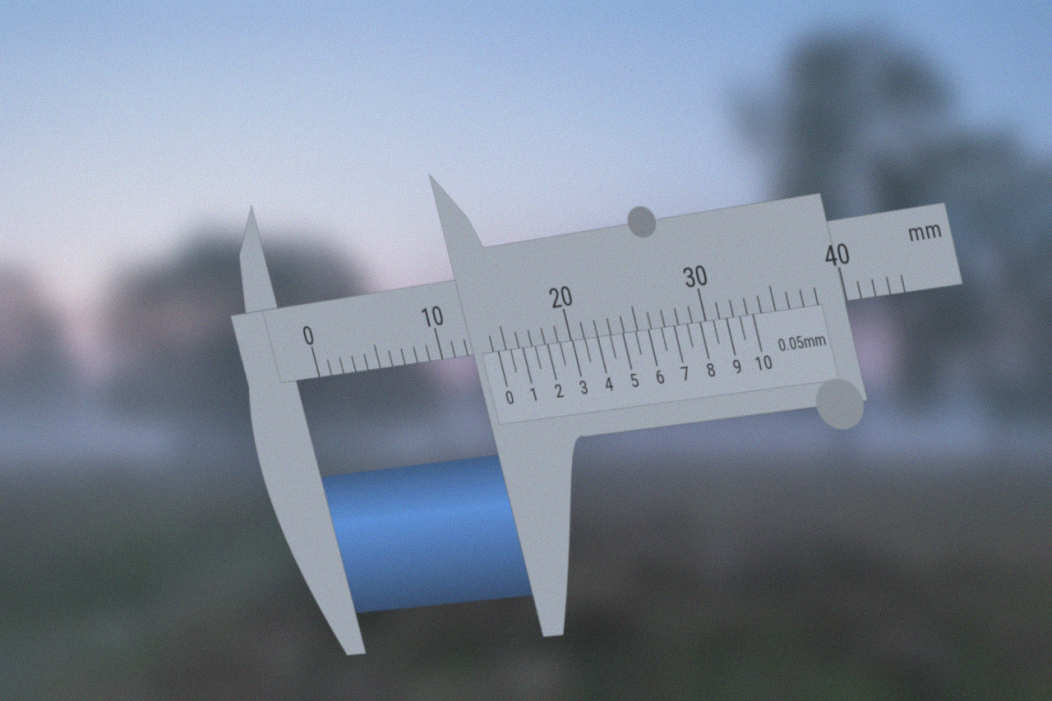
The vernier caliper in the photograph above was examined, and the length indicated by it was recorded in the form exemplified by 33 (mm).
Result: 14.4 (mm)
